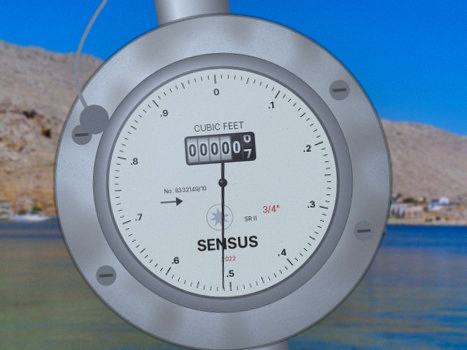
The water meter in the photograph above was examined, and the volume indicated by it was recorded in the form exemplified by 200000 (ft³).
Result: 6.51 (ft³)
